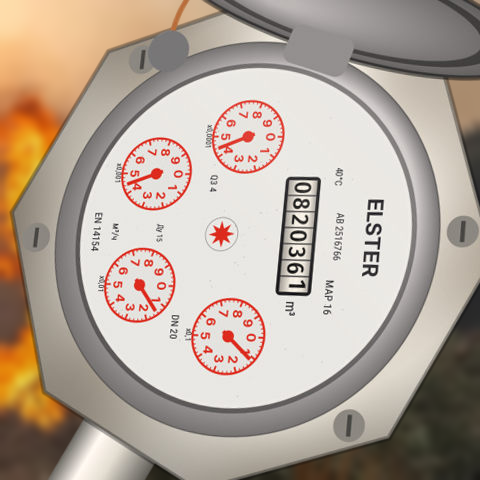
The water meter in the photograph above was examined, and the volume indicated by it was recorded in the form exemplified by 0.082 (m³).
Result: 820361.1144 (m³)
